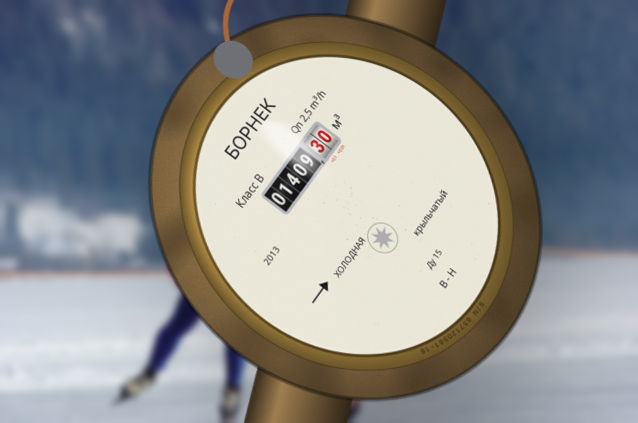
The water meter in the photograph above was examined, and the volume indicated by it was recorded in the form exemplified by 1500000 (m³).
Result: 1409.30 (m³)
